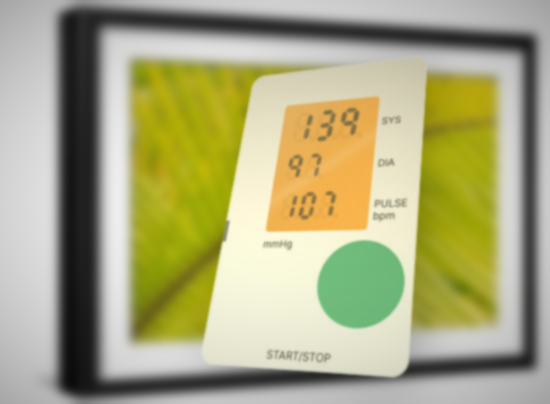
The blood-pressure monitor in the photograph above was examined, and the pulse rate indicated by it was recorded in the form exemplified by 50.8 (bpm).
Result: 107 (bpm)
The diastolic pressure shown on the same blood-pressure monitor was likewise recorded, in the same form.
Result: 97 (mmHg)
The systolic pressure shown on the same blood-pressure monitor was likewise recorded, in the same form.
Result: 139 (mmHg)
